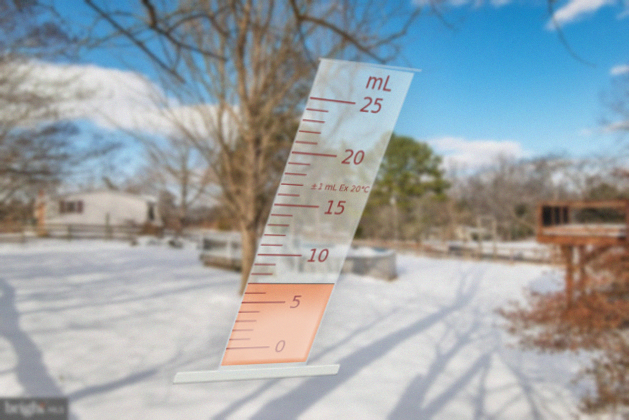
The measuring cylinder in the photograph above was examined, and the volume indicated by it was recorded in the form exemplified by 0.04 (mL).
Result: 7 (mL)
